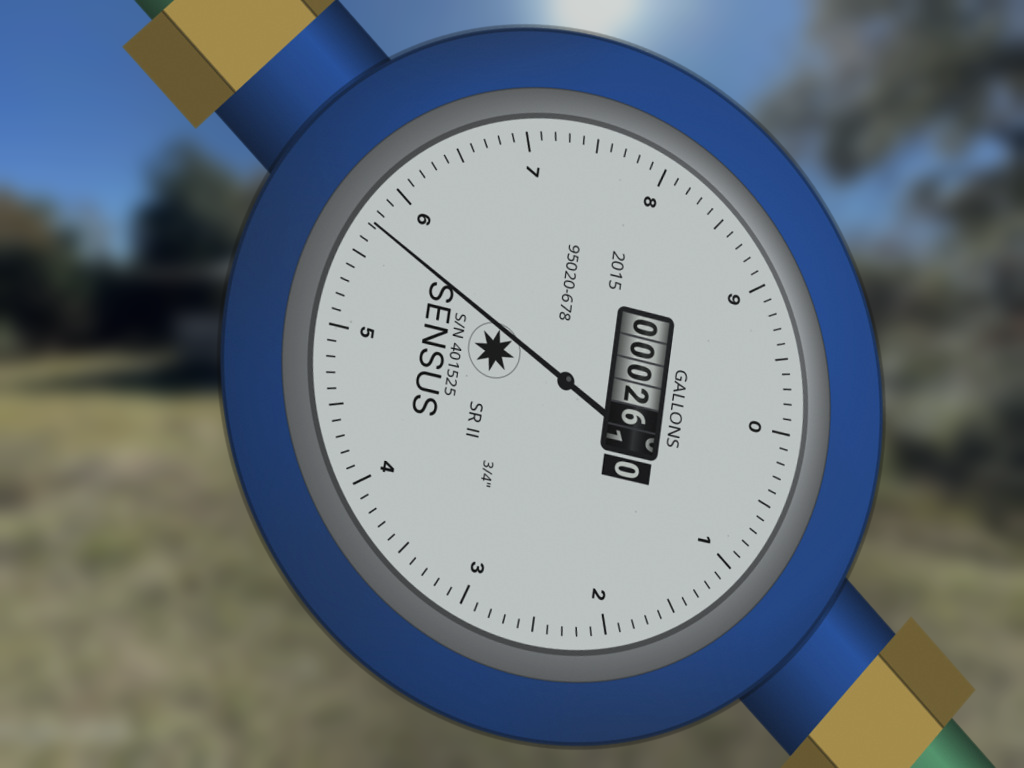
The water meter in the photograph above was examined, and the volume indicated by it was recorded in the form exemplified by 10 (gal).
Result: 2605.7 (gal)
